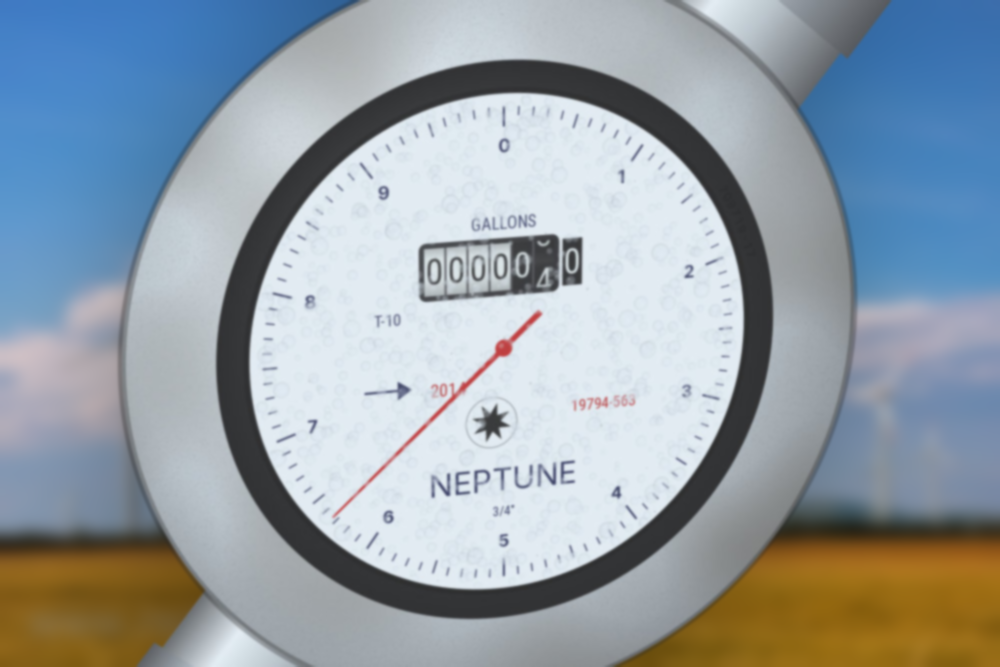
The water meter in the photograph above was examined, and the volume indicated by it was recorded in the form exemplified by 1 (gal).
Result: 36.3 (gal)
